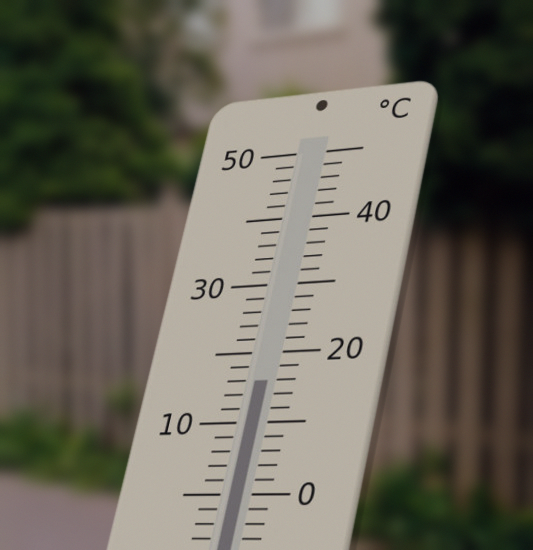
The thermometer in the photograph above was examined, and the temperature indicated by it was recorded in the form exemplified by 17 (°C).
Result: 16 (°C)
